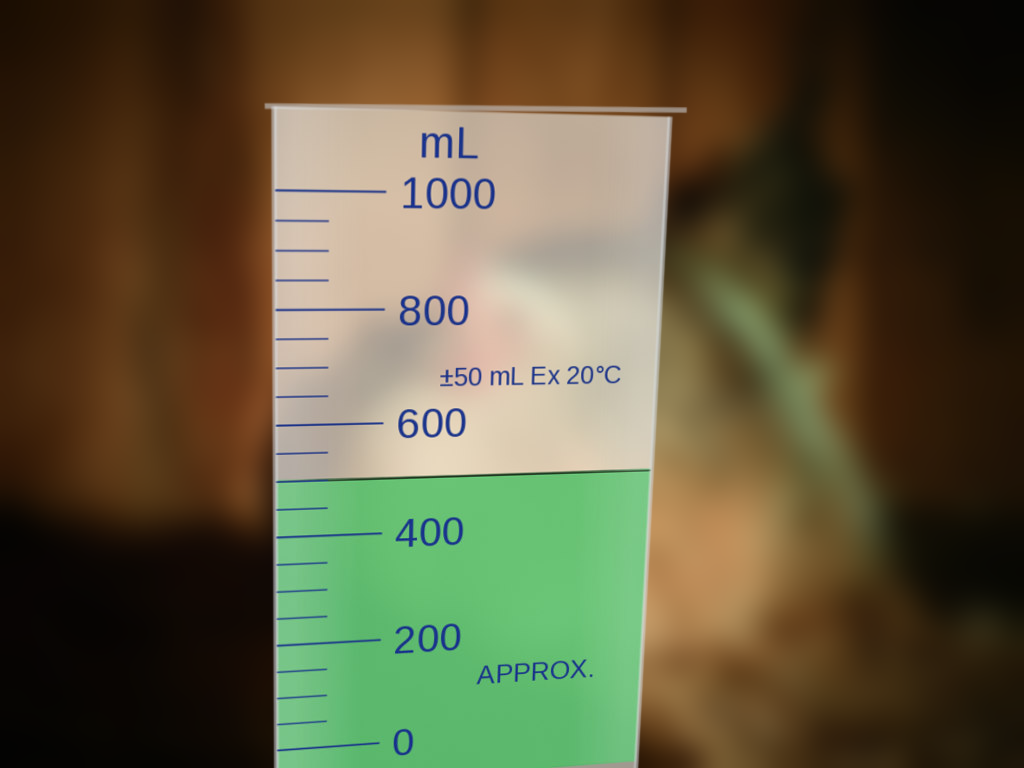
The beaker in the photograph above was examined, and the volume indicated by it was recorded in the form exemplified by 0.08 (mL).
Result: 500 (mL)
